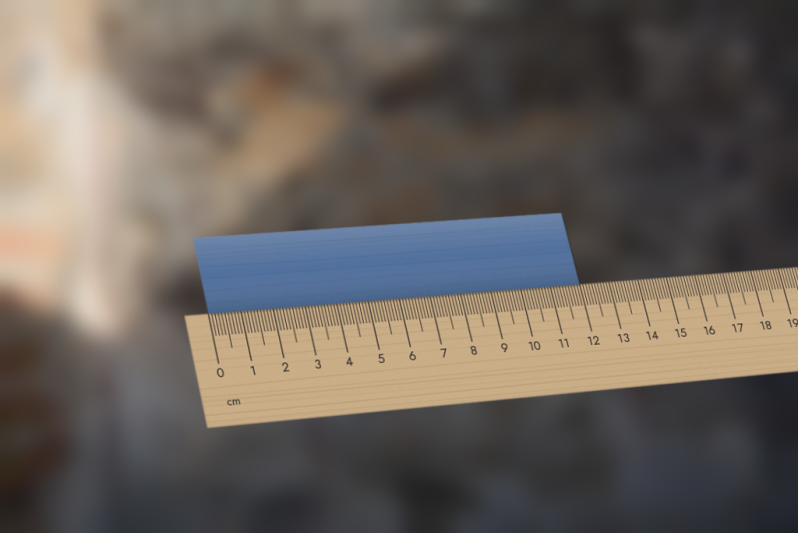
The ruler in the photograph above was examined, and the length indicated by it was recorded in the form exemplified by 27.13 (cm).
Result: 12 (cm)
